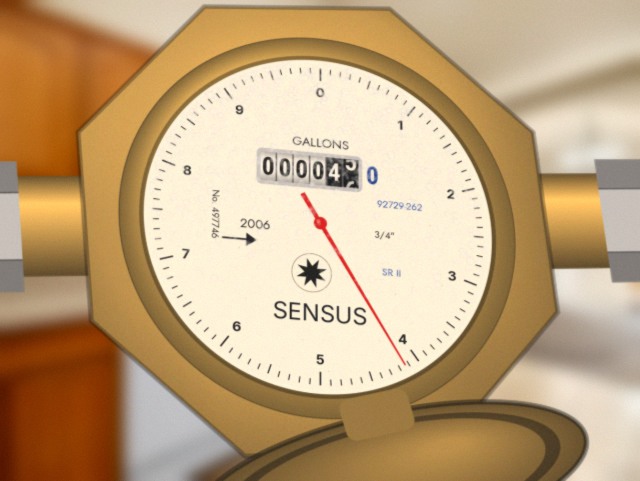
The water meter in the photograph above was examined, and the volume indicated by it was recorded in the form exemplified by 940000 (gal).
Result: 454.1 (gal)
